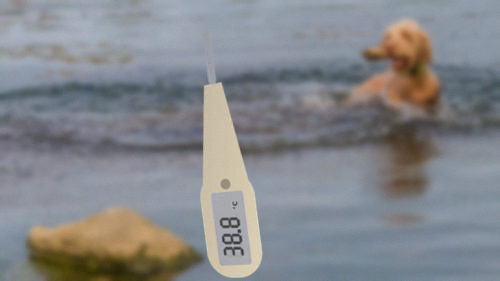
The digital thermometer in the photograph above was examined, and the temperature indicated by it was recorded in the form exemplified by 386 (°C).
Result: 38.8 (°C)
